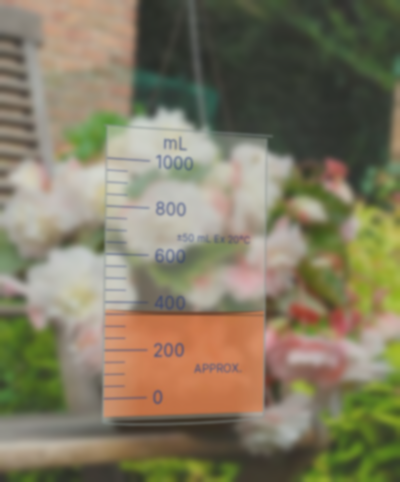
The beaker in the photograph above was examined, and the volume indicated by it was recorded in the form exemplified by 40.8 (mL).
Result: 350 (mL)
